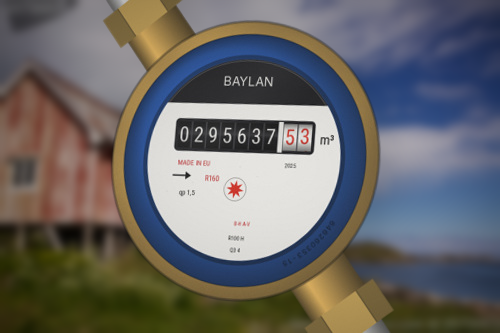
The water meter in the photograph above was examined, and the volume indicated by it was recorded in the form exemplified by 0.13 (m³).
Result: 295637.53 (m³)
